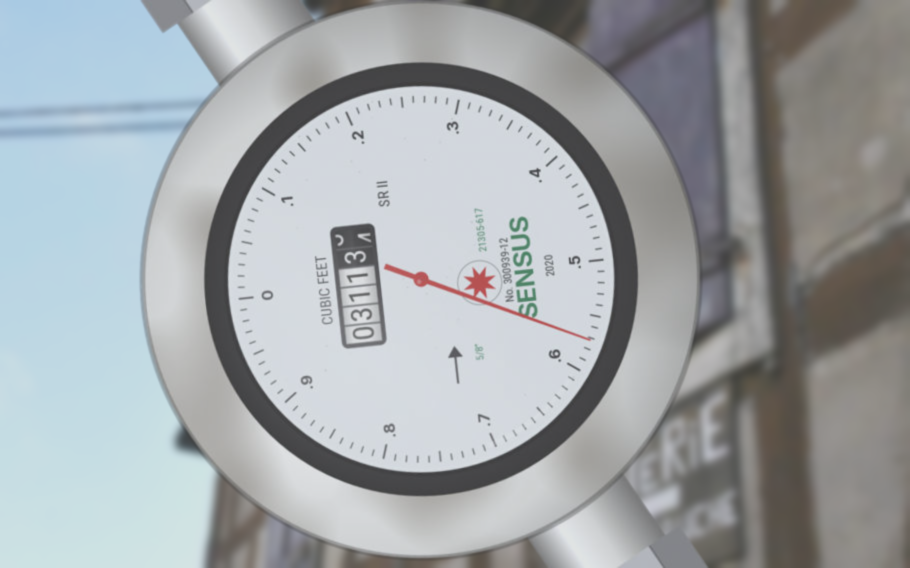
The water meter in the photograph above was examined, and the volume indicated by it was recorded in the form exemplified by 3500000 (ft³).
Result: 31133.57 (ft³)
